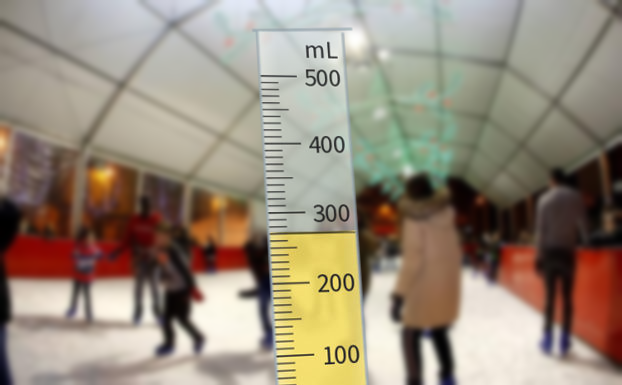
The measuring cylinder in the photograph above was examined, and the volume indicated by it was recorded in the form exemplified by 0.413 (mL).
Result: 270 (mL)
